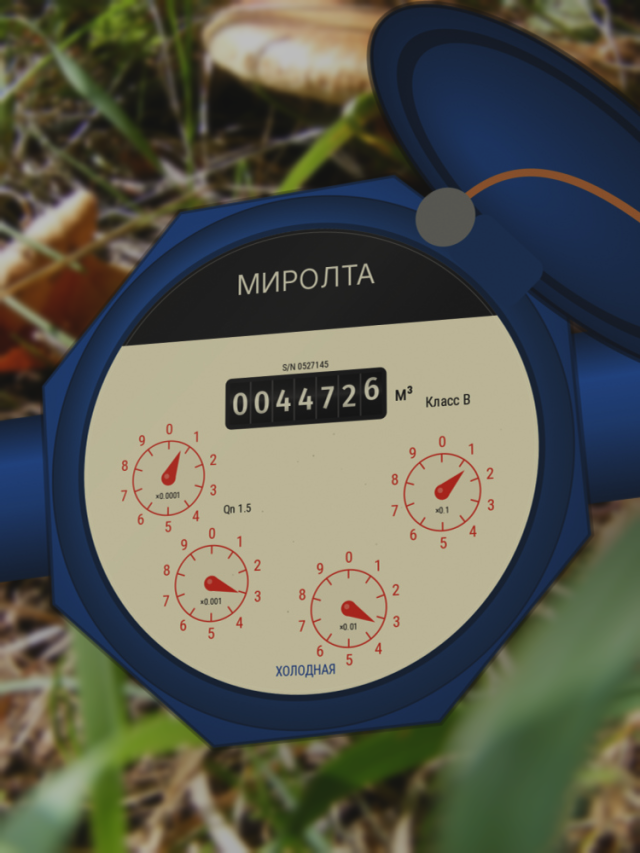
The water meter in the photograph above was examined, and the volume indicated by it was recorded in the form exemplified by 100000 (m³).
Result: 44726.1330 (m³)
